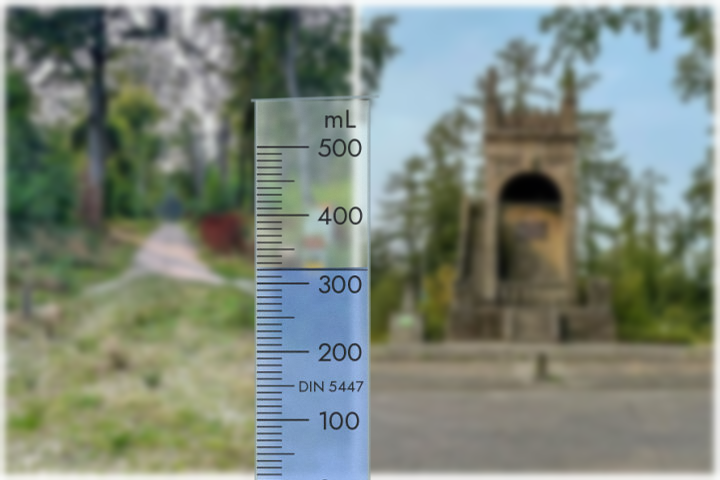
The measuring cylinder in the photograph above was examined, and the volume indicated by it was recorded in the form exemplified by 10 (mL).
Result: 320 (mL)
